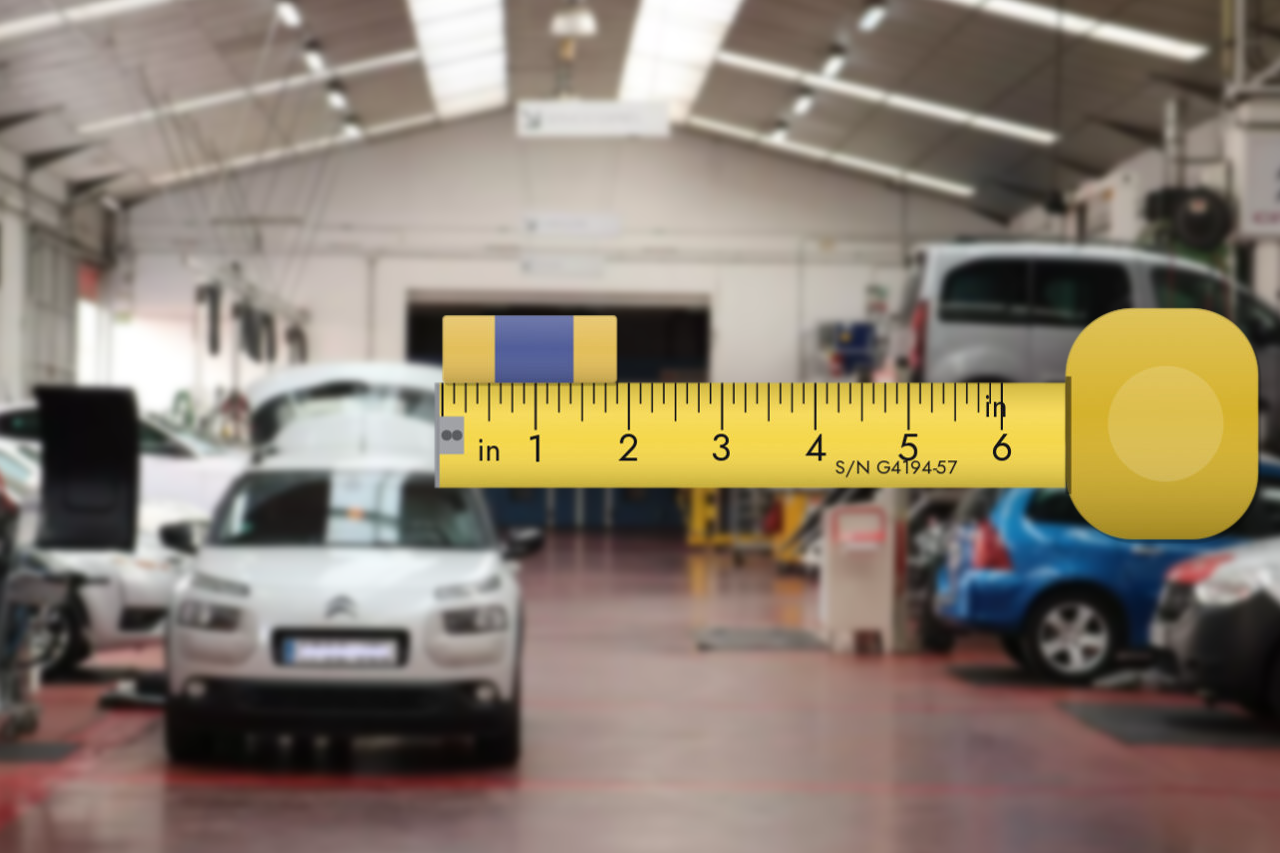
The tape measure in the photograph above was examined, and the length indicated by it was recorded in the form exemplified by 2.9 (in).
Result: 1.875 (in)
